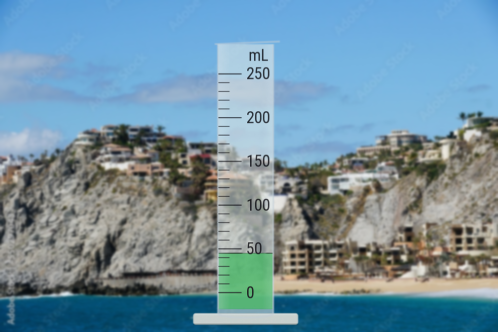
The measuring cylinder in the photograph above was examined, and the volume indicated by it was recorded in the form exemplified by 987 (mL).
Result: 45 (mL)
